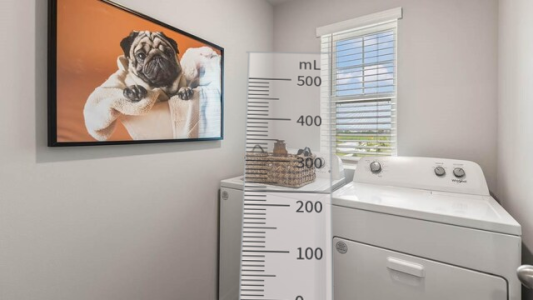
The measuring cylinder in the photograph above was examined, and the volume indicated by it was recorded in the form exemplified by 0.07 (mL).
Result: 230 (mL)
